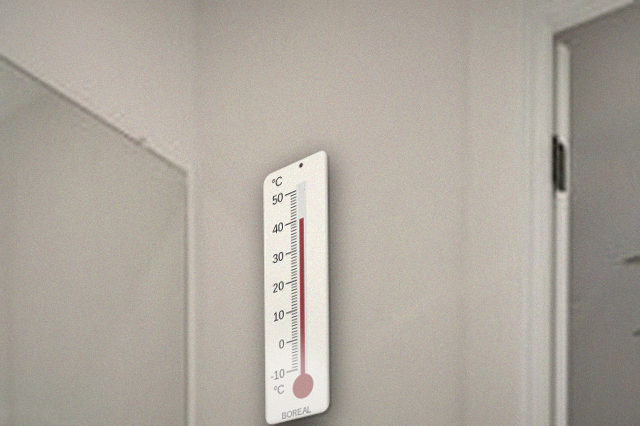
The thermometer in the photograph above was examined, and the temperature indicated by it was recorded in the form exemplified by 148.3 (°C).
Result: 40 (°C)
